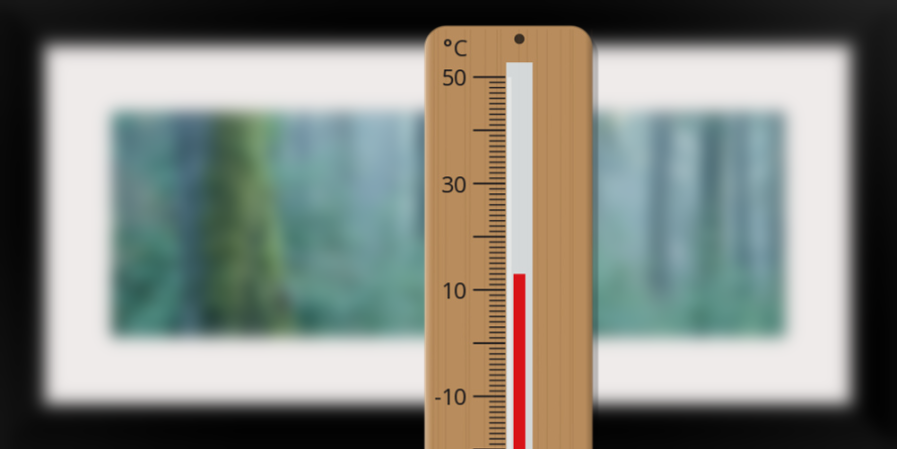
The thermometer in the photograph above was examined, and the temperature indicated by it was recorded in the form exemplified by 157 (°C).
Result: 13 (°C)
